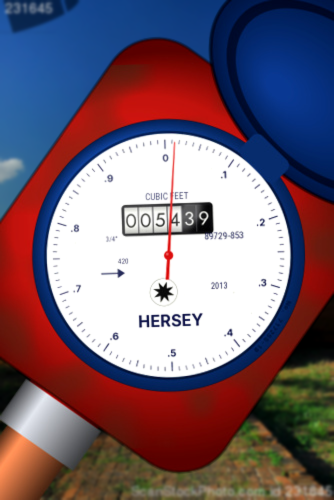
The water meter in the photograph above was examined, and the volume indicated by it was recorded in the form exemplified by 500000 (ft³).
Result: 5439.01 (ft³)
